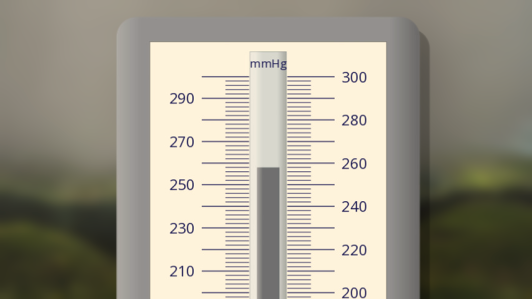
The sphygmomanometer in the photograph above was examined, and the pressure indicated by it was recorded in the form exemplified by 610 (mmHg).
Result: 258 (mmHg)
